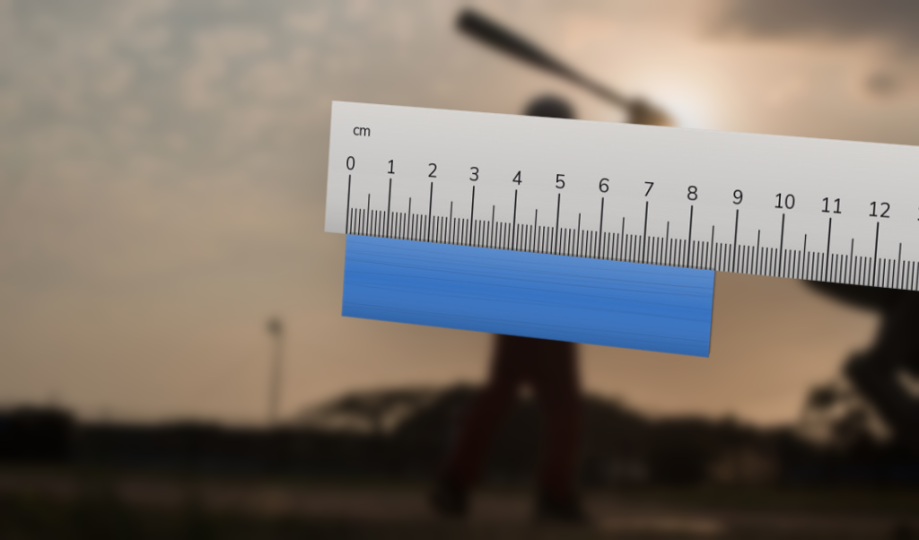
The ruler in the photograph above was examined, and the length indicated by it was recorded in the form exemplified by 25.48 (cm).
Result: 8.6 (cm)
